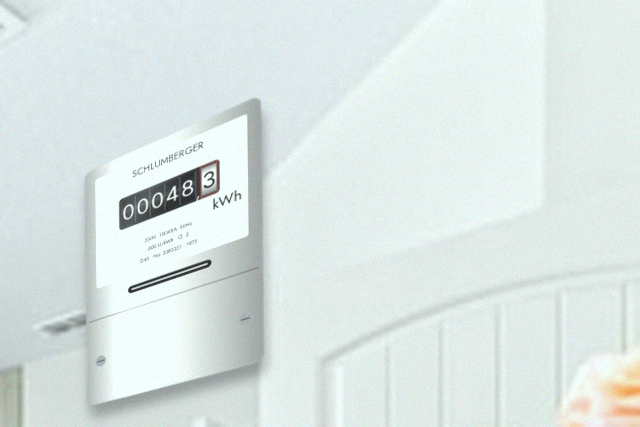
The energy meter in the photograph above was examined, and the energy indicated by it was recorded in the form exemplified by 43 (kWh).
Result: 48.3 (kWh)
